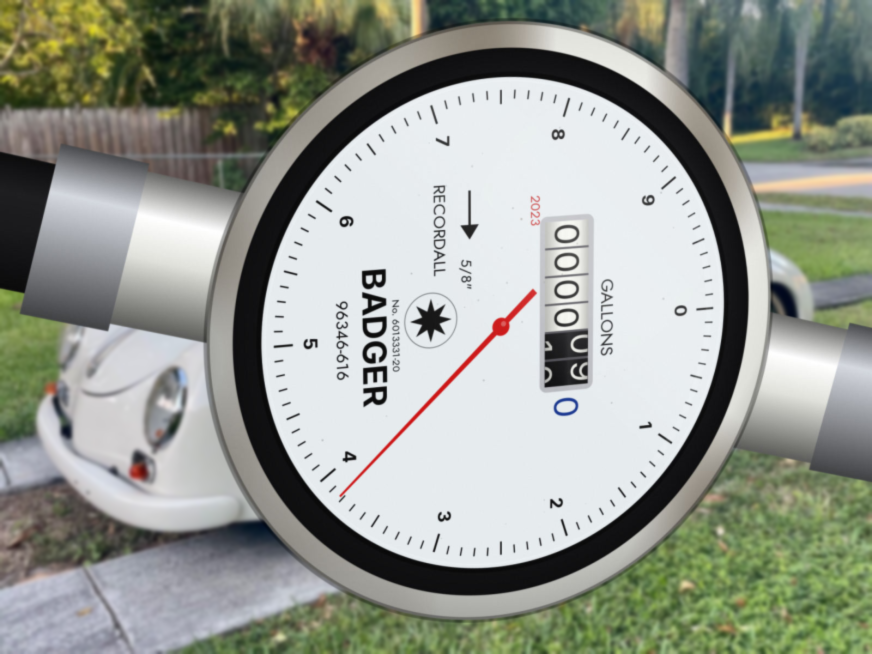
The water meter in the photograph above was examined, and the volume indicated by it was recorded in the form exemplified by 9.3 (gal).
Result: 93.8 (gal)
